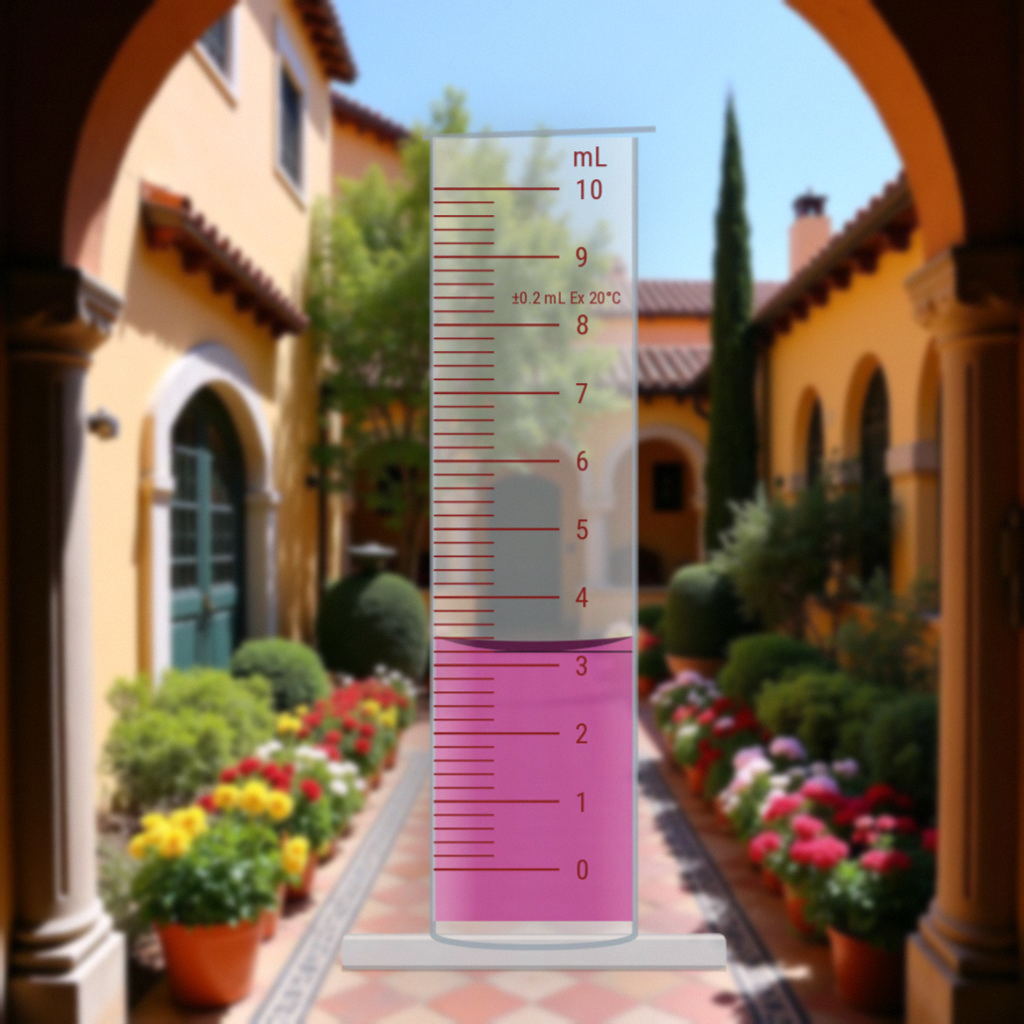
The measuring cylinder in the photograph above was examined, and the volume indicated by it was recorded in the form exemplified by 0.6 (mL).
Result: 3.2 (mL)
